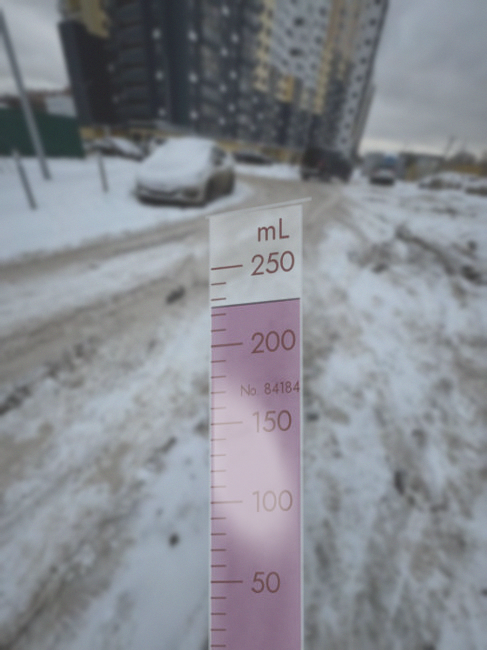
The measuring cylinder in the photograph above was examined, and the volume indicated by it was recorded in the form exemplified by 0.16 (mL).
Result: 225 (mL)
